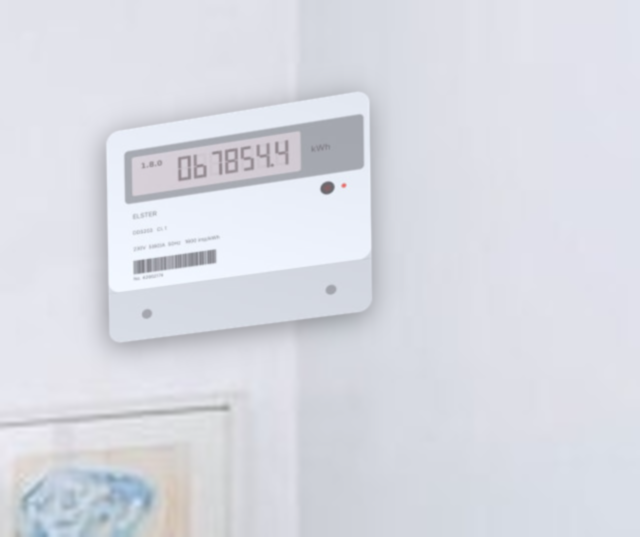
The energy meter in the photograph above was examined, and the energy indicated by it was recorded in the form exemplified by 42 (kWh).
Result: 67854.4 (kWh)
